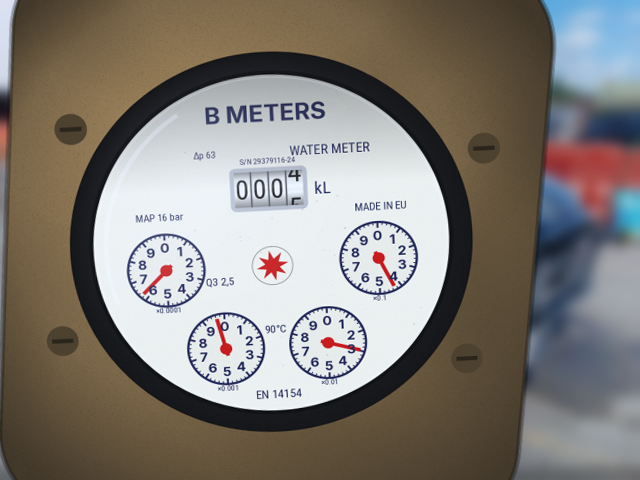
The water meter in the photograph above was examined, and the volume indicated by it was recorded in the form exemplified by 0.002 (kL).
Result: 4.4296 (kL)
